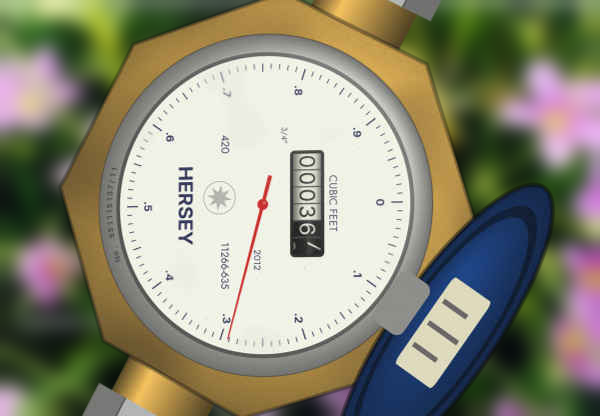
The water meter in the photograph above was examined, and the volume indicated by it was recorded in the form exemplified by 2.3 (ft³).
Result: 367.29 (ft³)
